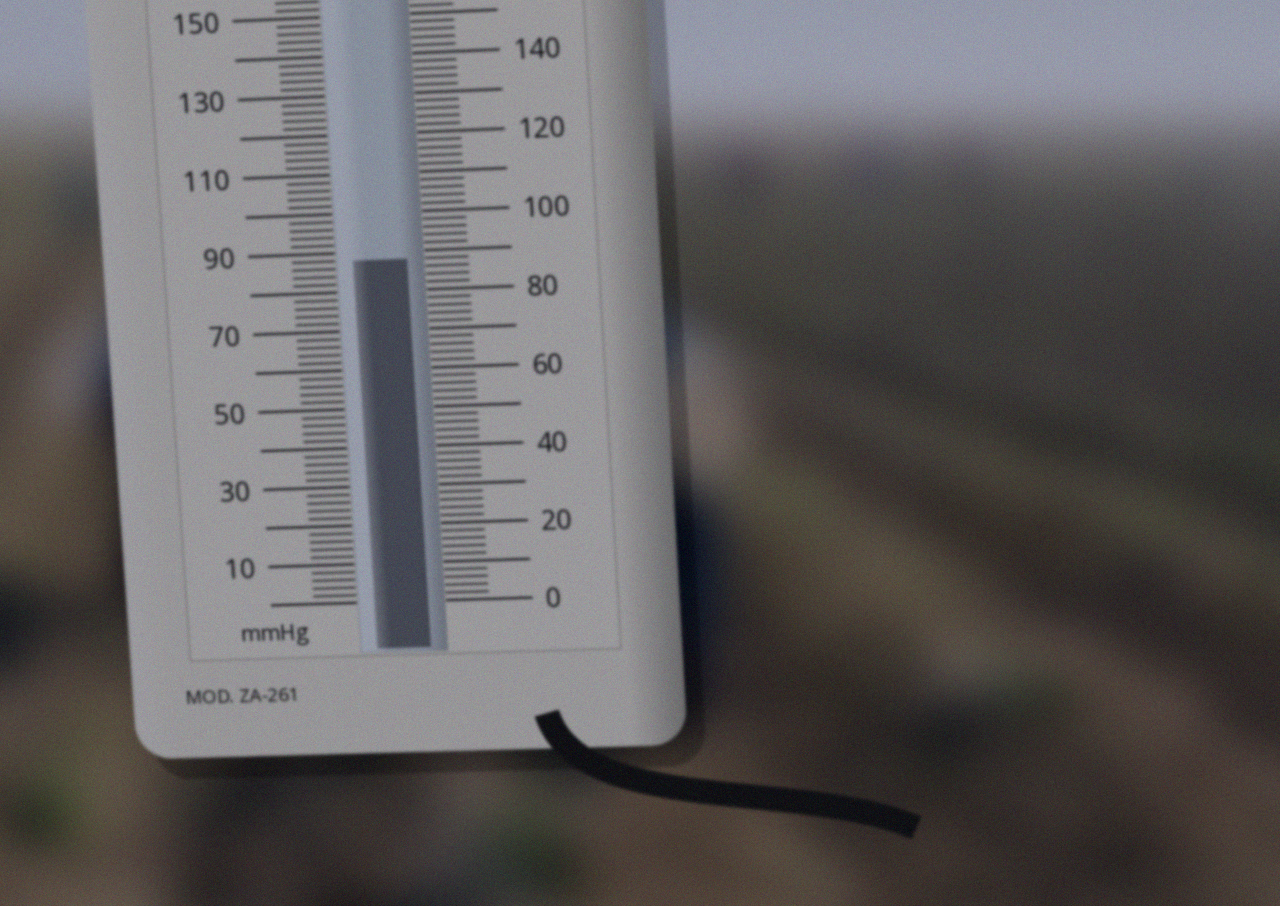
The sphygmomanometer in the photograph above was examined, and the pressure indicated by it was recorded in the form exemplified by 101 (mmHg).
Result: 88 (mmHg)
